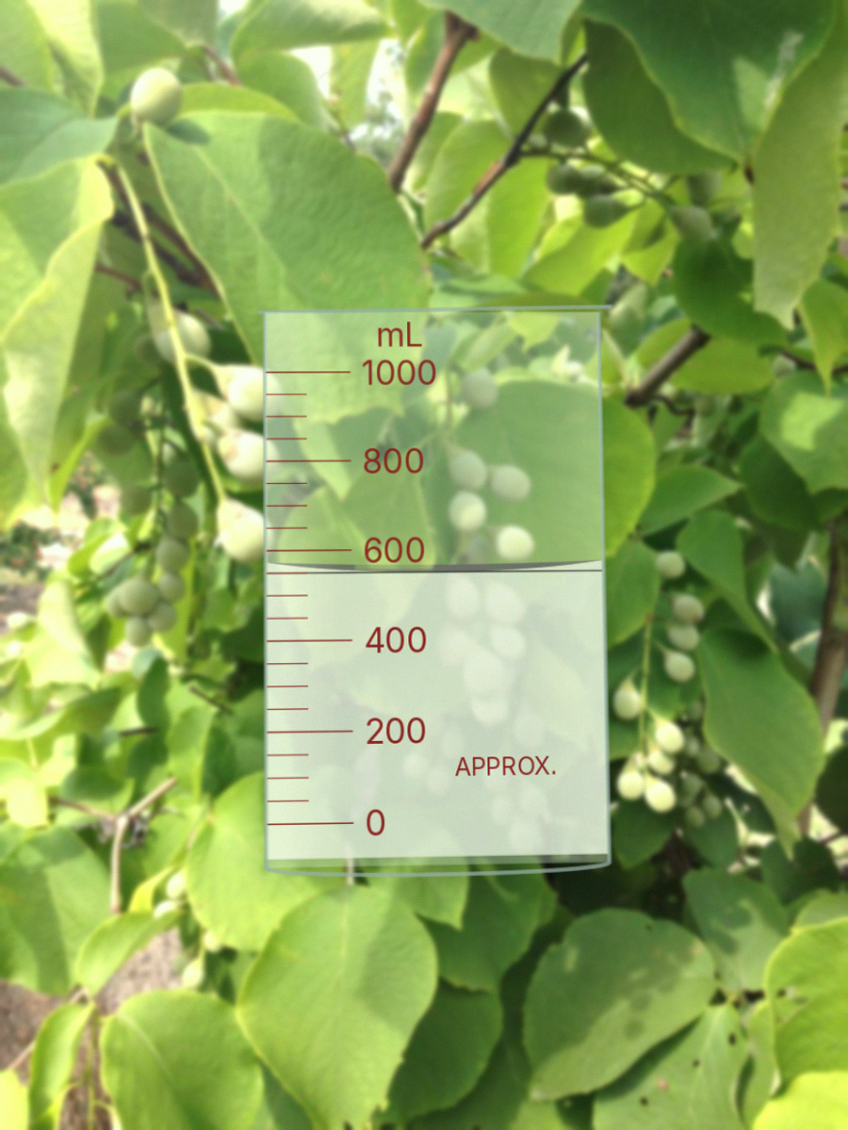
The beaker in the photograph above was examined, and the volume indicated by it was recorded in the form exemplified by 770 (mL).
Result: 550 (mL)
